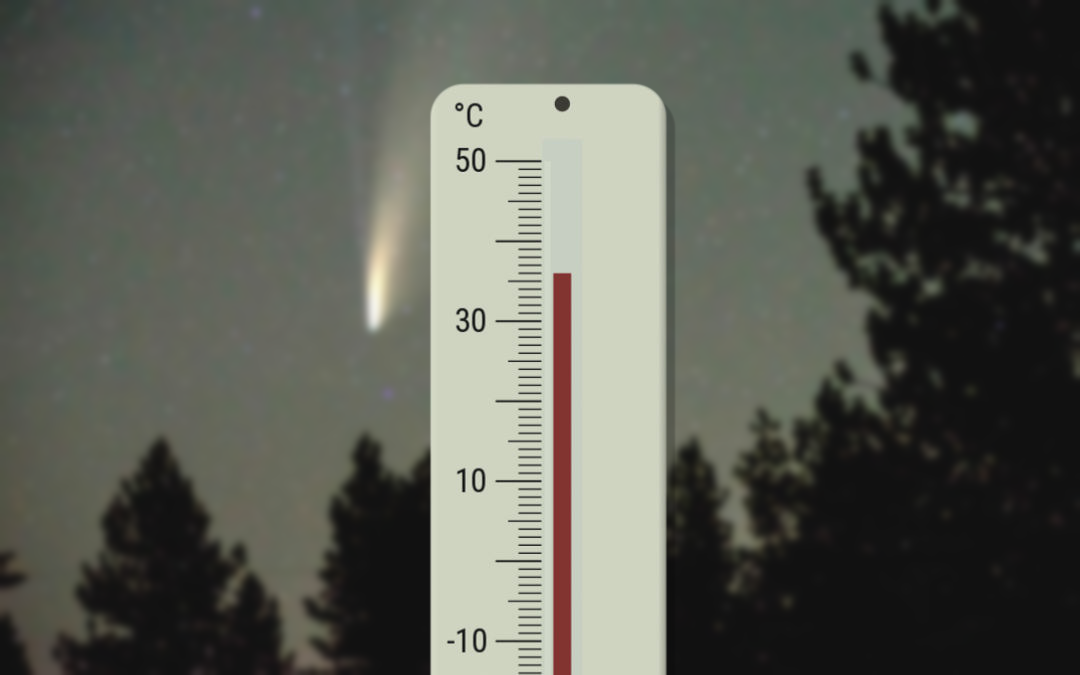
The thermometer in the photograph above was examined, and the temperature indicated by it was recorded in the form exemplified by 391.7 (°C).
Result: 36 (°C)
